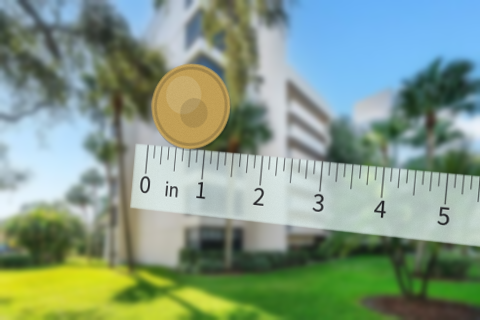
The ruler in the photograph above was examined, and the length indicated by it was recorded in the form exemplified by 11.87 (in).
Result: 1.375 (in)
